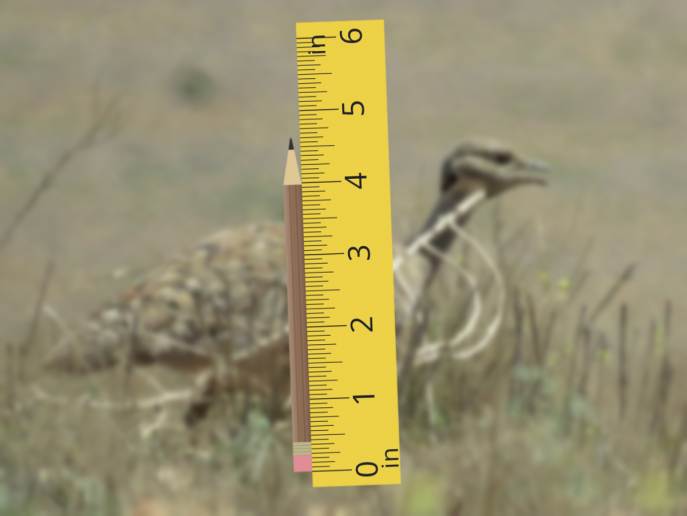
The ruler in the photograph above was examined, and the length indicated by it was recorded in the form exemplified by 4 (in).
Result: 4.625 (in)
